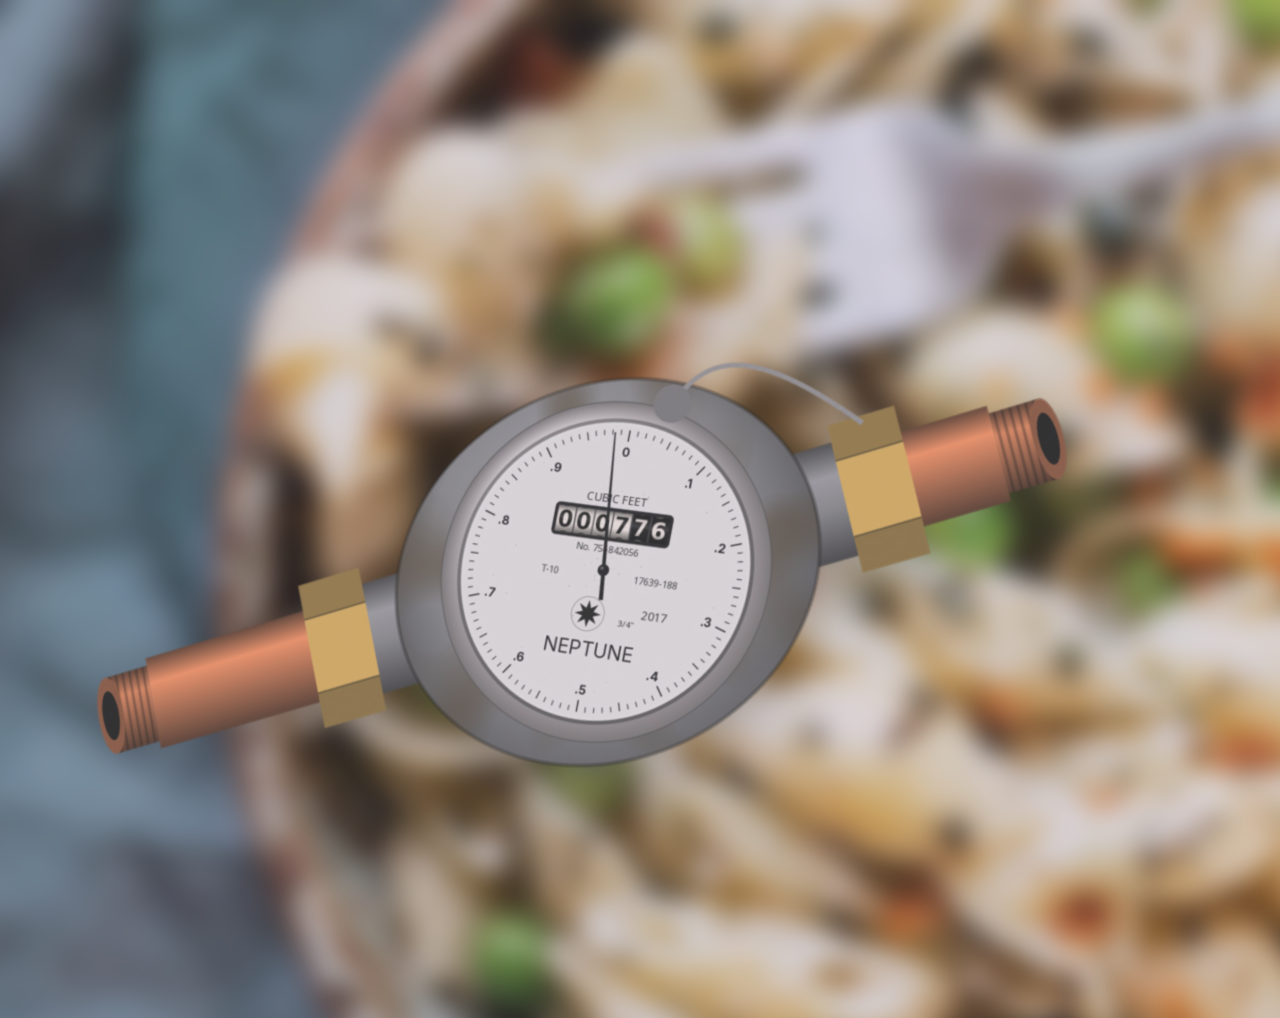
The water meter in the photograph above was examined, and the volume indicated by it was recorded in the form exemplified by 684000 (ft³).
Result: 775.98 (ft³)
